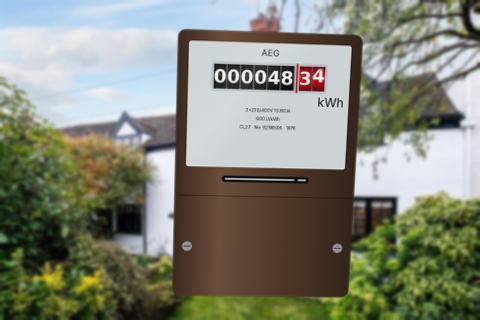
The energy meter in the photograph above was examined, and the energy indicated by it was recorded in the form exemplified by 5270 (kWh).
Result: 48.34 (kWh)
